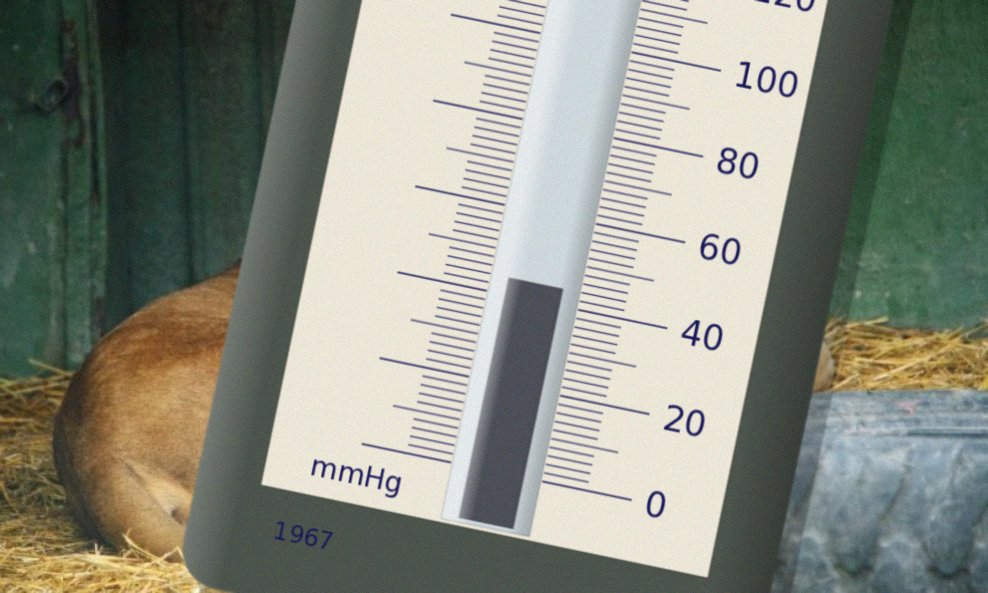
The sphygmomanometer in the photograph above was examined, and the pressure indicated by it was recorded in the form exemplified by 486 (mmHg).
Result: 44 (mmHg)
